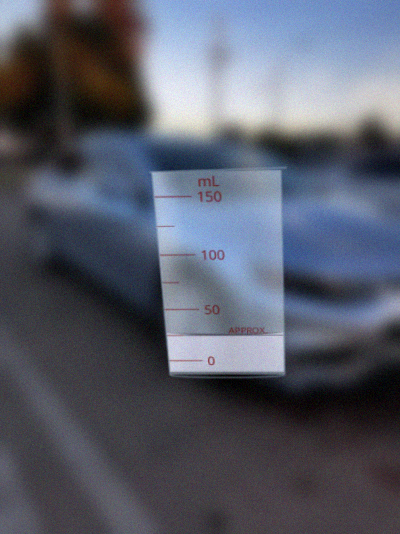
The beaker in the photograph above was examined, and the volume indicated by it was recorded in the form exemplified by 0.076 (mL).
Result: 25 (mL)
